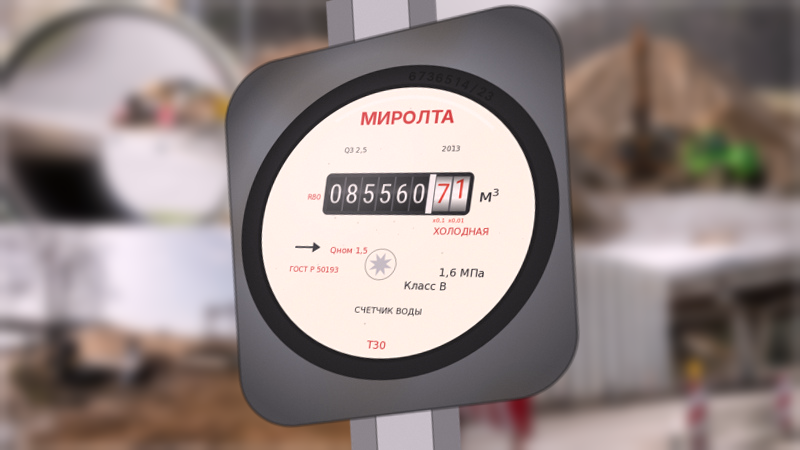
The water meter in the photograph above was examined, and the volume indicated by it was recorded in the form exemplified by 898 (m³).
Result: 85560.71 (m³)
